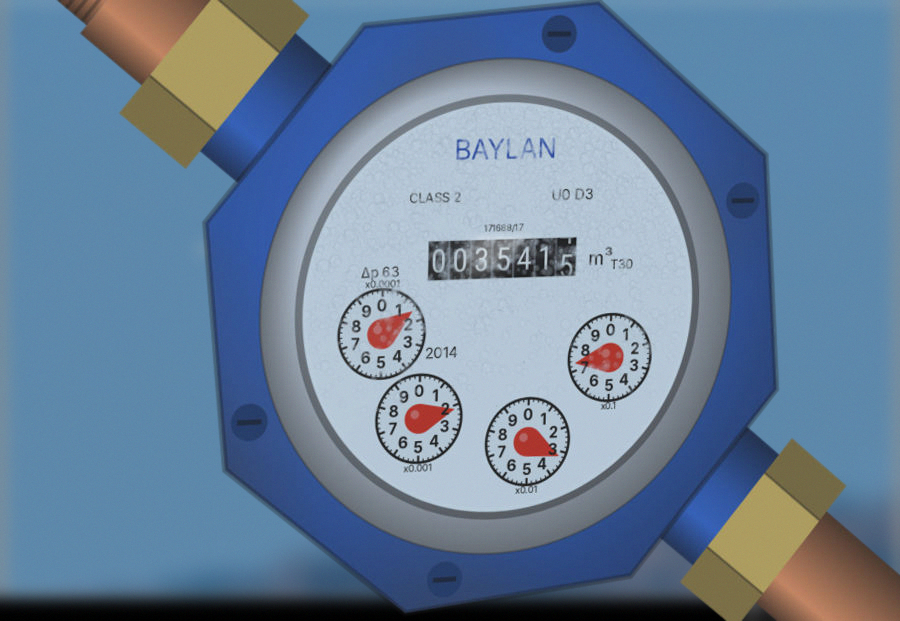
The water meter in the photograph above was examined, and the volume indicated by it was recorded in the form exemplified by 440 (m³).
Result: 35414.7321 (m³)
